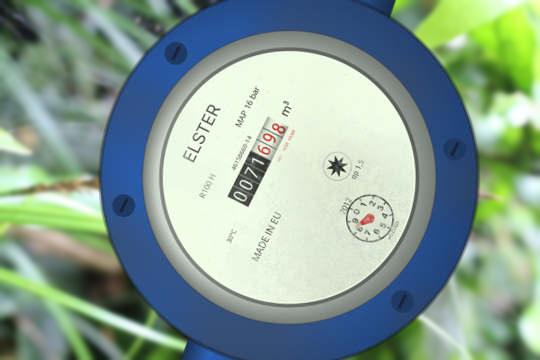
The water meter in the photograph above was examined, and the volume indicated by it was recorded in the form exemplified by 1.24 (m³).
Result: 71.6978 (m³)
